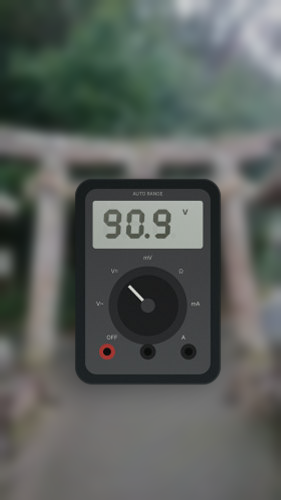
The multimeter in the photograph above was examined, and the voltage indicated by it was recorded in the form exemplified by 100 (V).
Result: 90.9 (V)
